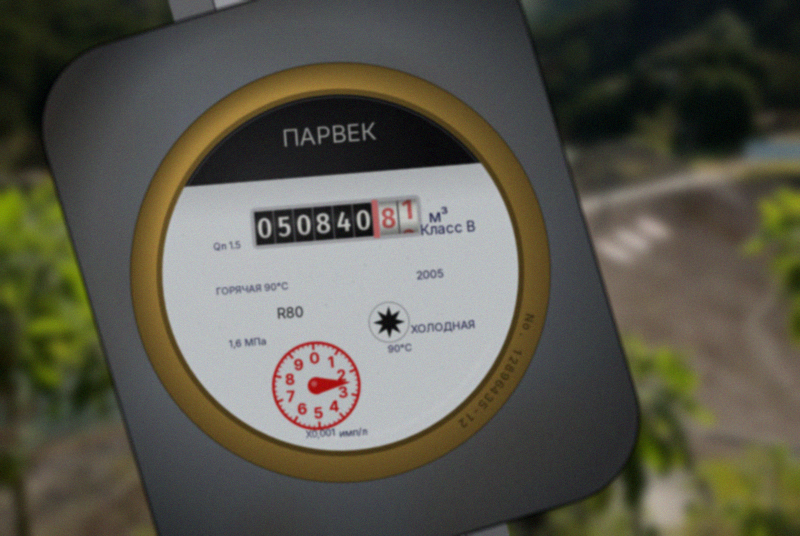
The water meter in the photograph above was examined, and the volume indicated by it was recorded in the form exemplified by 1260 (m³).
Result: 50840.812 (m³)
